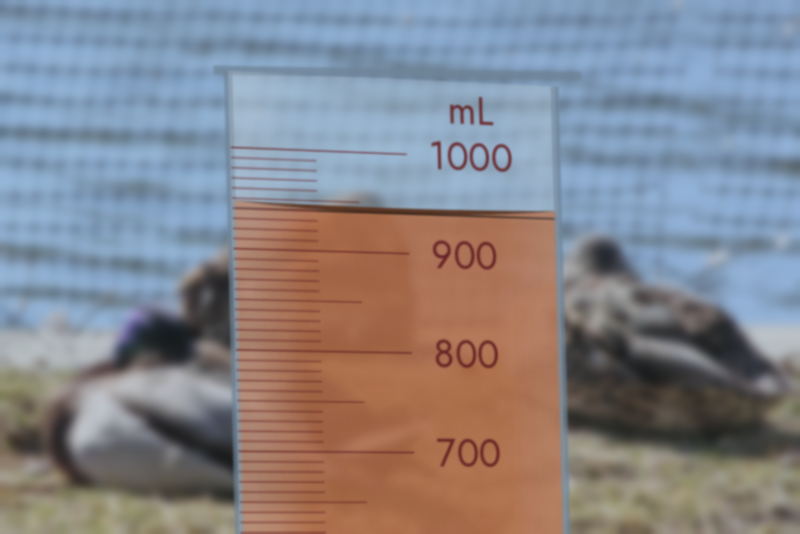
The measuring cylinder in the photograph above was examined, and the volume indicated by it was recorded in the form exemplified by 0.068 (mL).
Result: 940 (mL)
